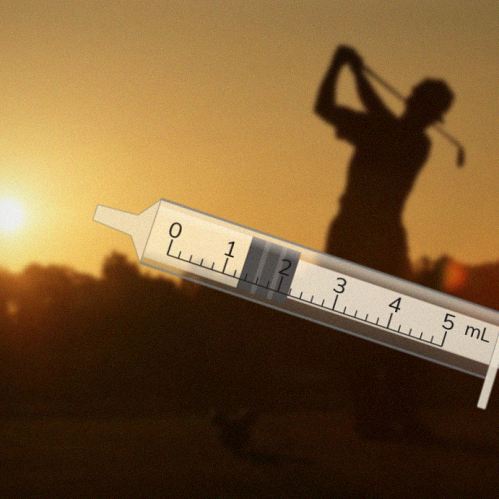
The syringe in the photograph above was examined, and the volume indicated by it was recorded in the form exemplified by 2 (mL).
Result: 1.3 (mL)
